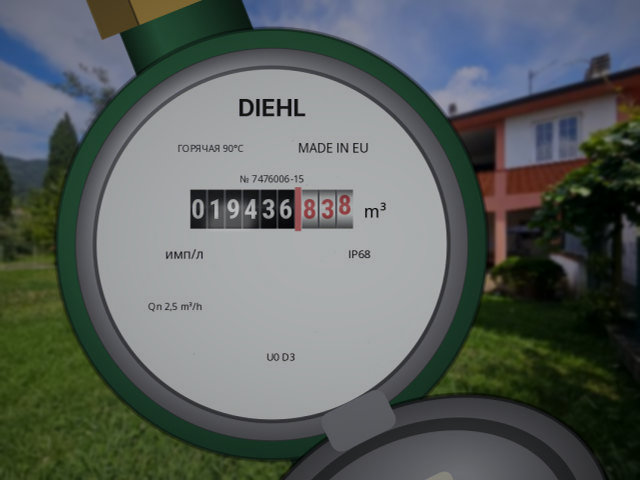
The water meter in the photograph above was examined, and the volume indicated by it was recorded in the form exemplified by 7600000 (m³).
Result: 19436.838 (m³)
